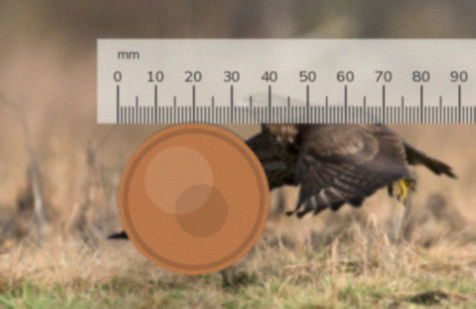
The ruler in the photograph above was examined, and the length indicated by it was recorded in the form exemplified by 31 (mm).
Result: 40 (mm)
